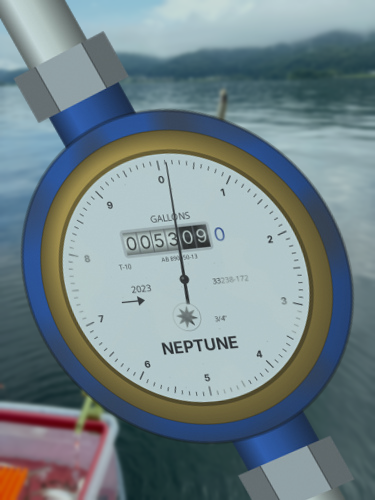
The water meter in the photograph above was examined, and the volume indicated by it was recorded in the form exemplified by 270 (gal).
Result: 53090.1 (gal)
